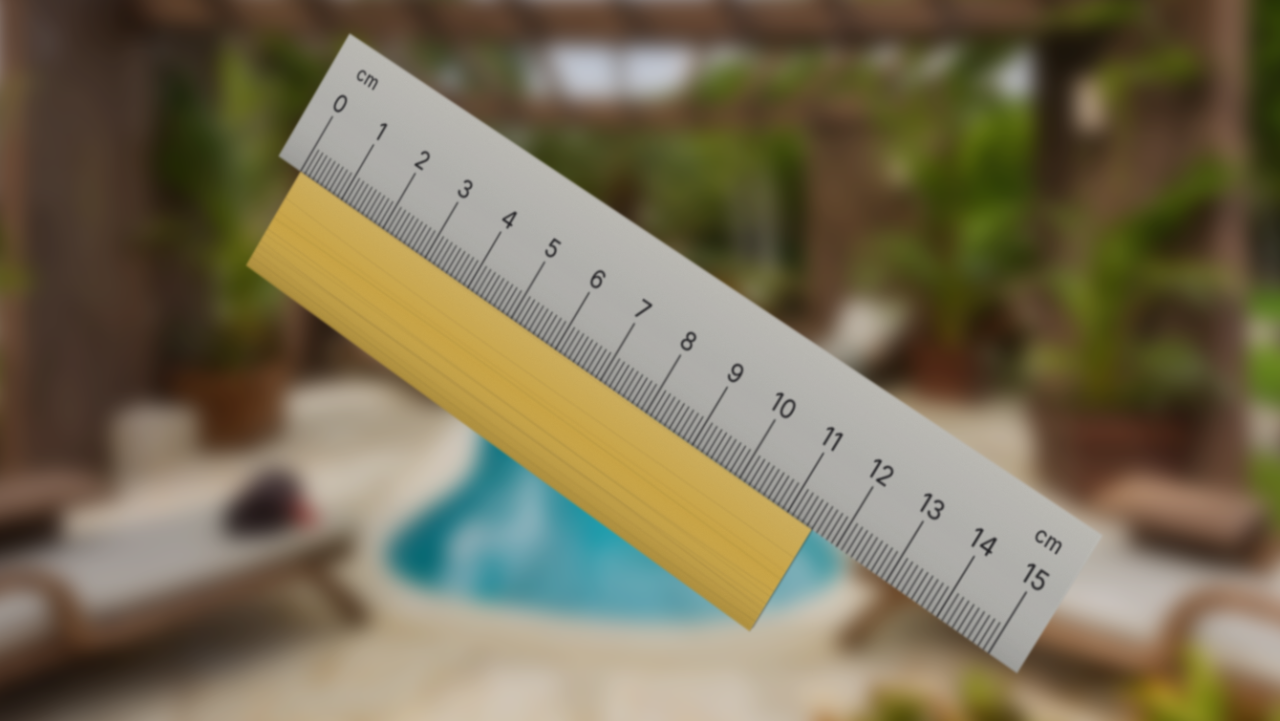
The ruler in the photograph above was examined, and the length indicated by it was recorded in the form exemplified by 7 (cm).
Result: 11.5 (cm)
